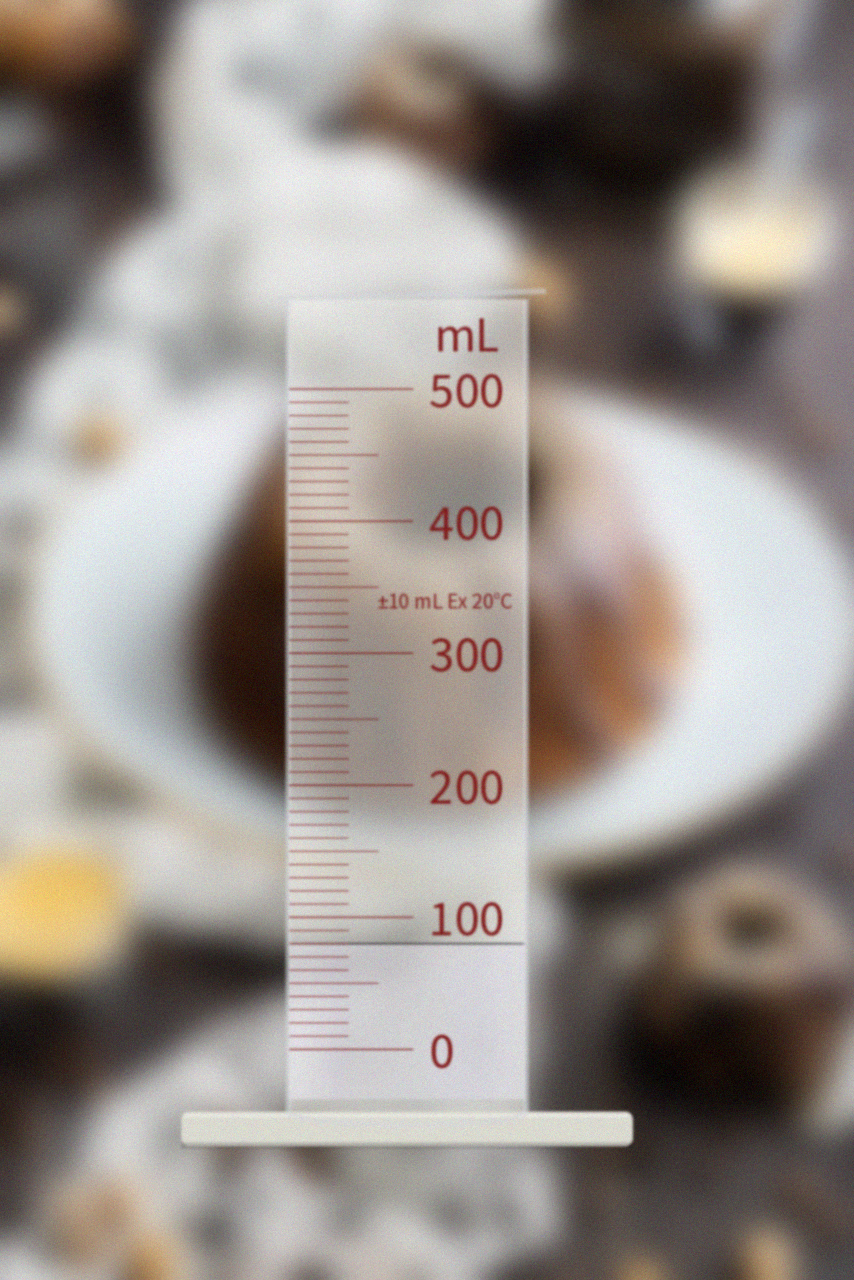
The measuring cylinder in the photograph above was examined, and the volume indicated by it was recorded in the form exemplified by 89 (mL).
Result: 80 (mL)
